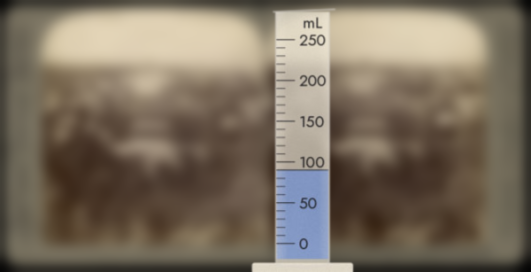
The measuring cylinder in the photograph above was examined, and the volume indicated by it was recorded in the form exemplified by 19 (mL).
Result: 90 (mL)
